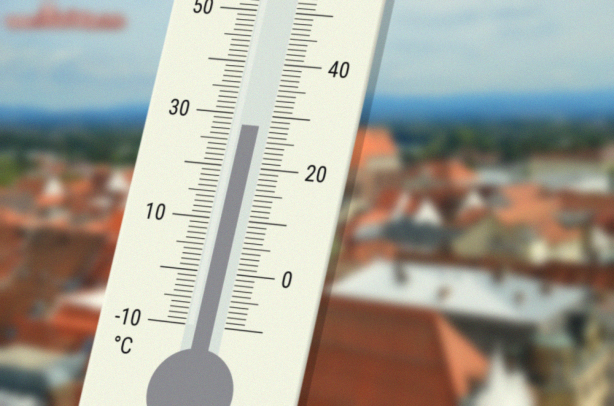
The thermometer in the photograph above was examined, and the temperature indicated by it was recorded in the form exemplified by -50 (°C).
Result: 28 (°C)
